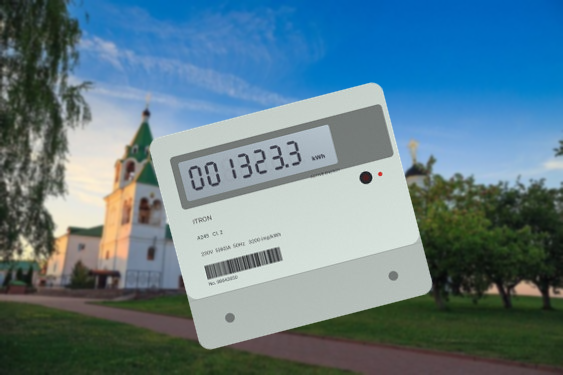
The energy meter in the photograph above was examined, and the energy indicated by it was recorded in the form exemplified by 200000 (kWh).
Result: 1323.3 (kWh)
